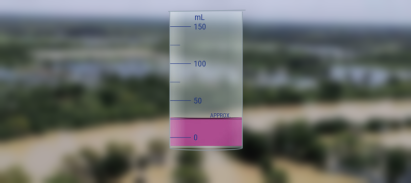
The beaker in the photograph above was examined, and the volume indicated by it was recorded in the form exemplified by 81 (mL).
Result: 25 (mL)
